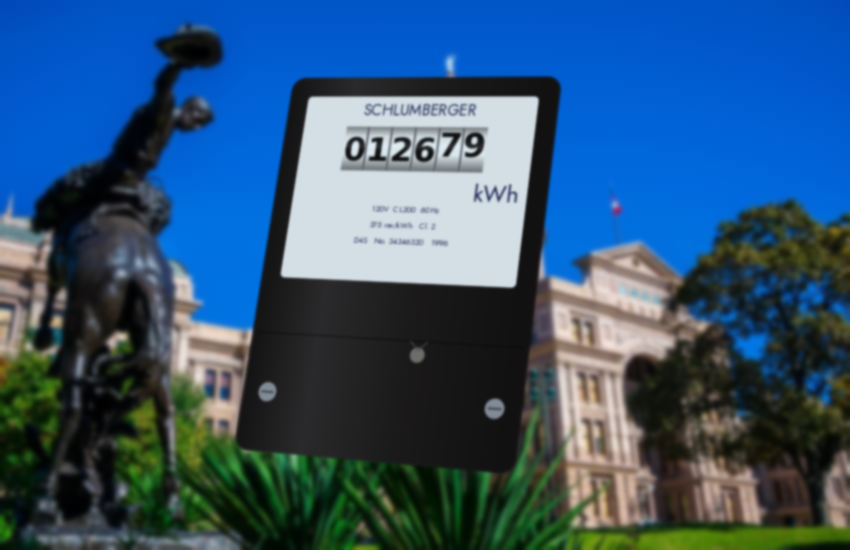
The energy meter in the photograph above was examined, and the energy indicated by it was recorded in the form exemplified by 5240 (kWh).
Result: 12679 (kWh)
